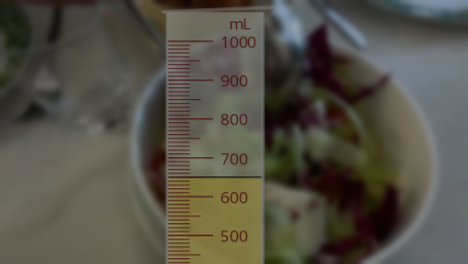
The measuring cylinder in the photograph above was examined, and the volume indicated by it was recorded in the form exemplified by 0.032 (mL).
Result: 650 (mL)
